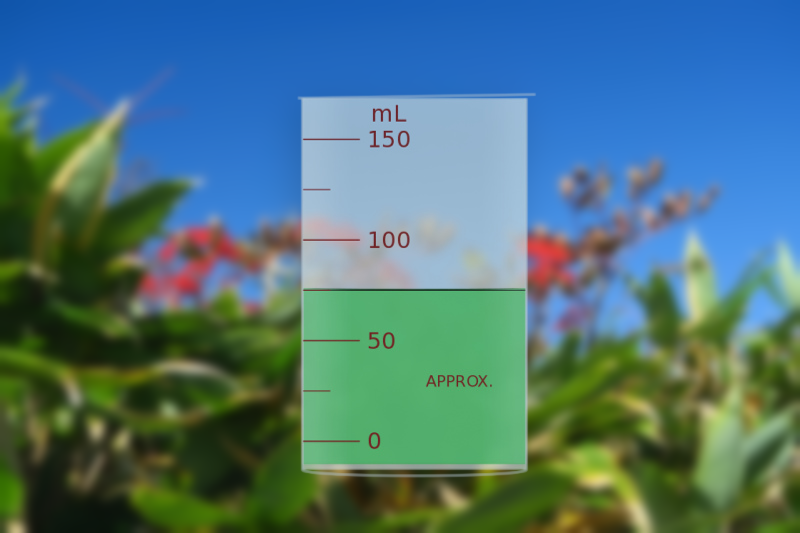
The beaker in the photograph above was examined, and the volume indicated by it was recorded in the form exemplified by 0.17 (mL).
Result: 75 (mL)
